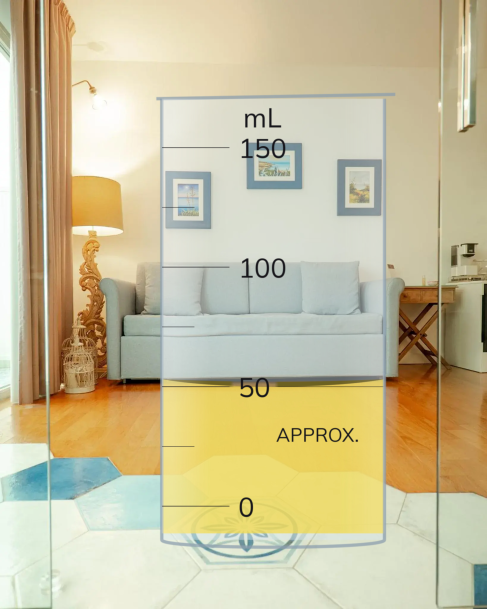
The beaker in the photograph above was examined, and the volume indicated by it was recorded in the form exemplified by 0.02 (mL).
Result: 50 (mL)
